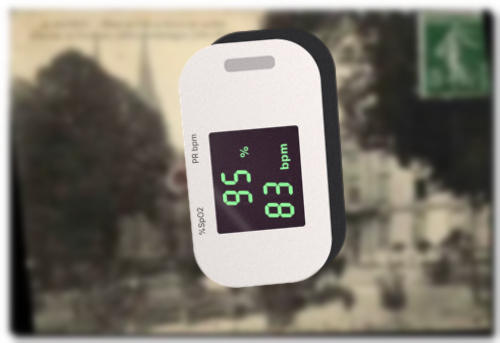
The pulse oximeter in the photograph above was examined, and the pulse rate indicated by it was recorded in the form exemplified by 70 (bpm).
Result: 83 (bpm)
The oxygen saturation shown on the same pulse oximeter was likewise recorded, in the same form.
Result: 95 (%)
